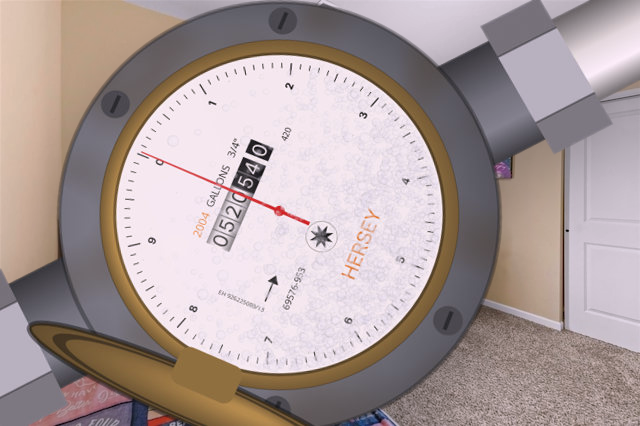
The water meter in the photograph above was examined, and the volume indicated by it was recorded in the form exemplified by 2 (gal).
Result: 520540.0 (gal)
